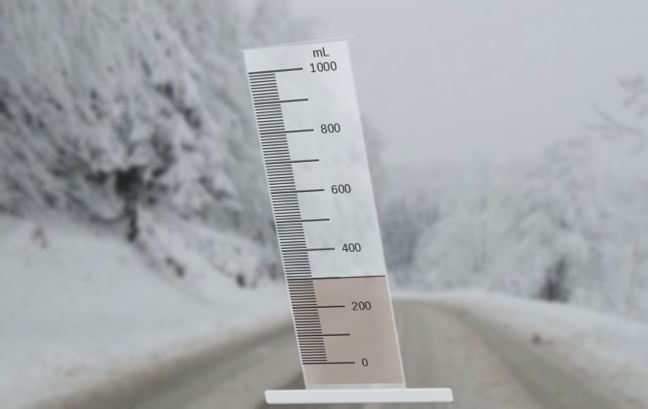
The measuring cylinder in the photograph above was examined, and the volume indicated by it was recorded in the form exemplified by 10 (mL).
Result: 300 (mL)
